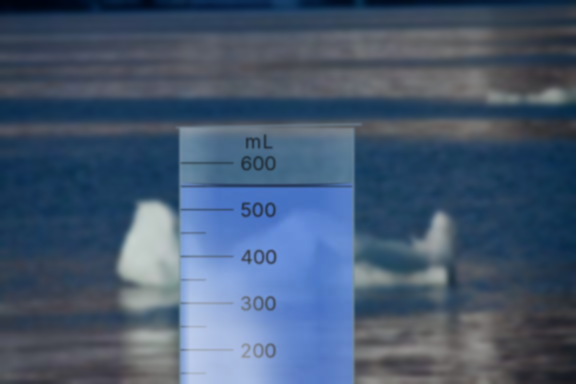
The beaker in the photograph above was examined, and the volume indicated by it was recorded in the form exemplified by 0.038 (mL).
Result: 550 (mL)
